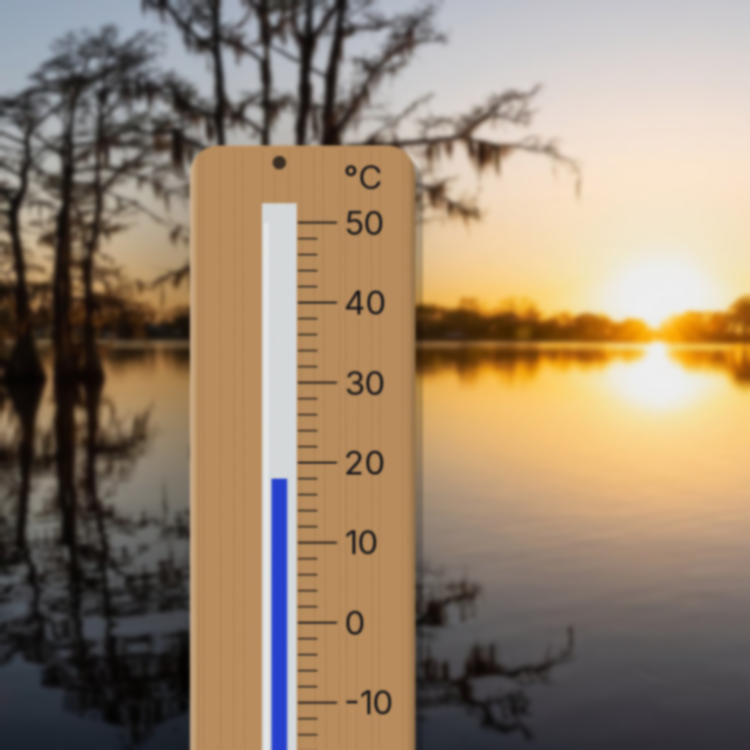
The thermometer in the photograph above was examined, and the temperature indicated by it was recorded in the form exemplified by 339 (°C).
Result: 18 (°C)
